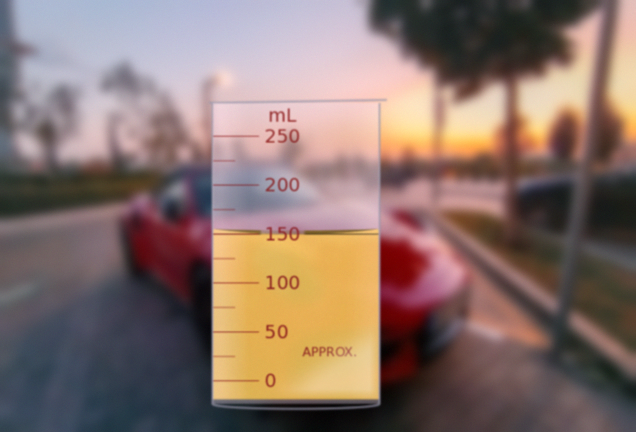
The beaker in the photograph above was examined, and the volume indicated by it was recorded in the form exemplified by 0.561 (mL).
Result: 150 (mL)
